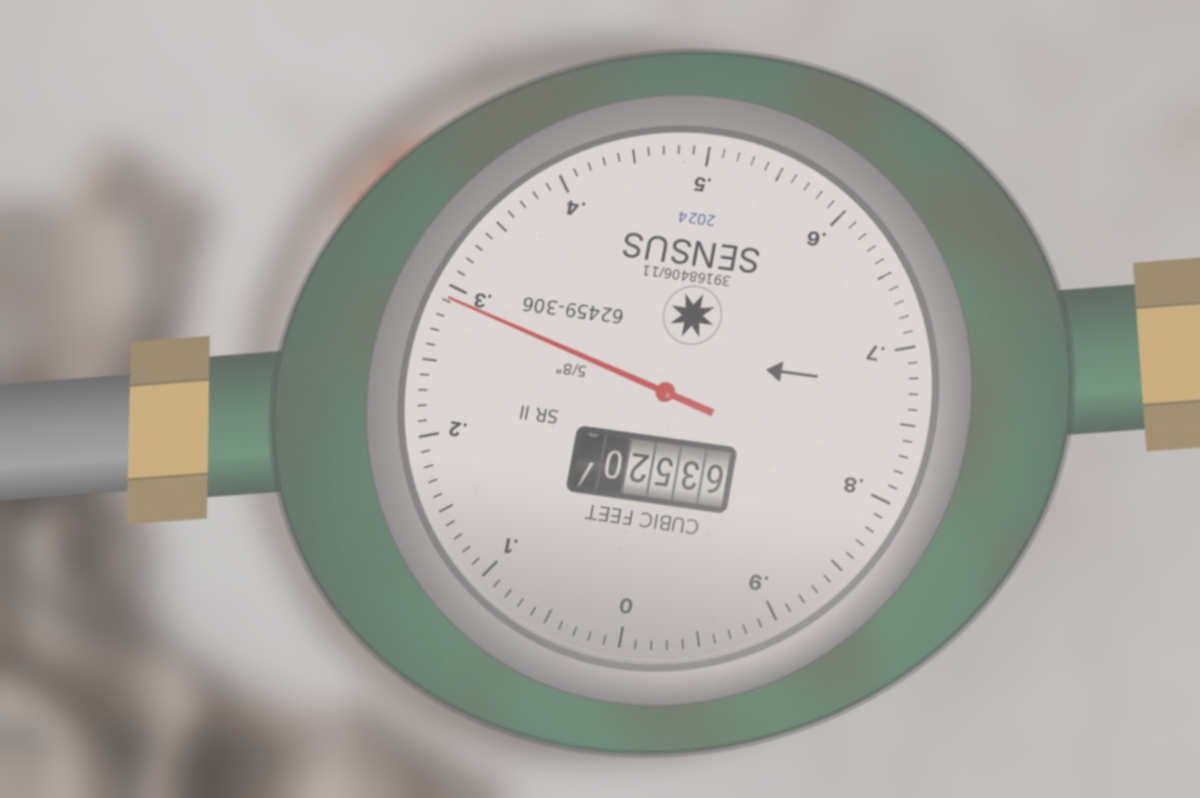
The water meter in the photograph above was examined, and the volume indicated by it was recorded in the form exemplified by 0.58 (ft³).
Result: 635207.29 (ft³)
